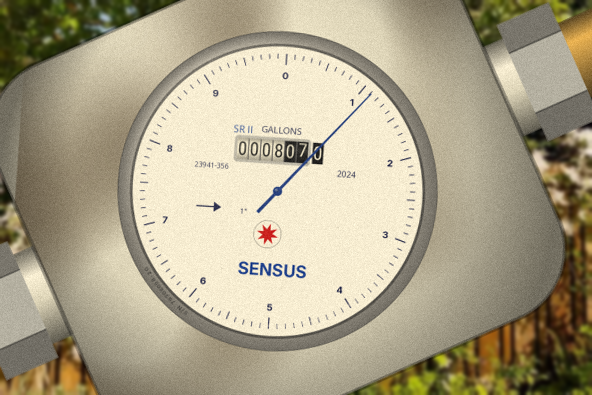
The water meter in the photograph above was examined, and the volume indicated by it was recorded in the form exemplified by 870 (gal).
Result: 8071.1 (gal)
